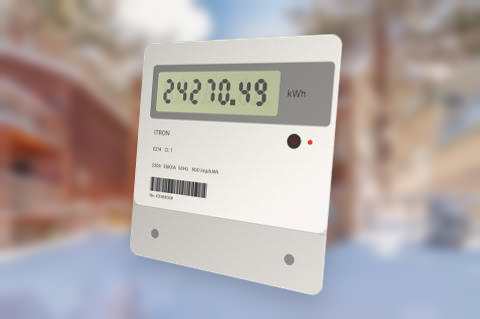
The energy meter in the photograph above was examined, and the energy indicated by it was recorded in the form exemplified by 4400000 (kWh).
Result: 24270.49 (kWh)
